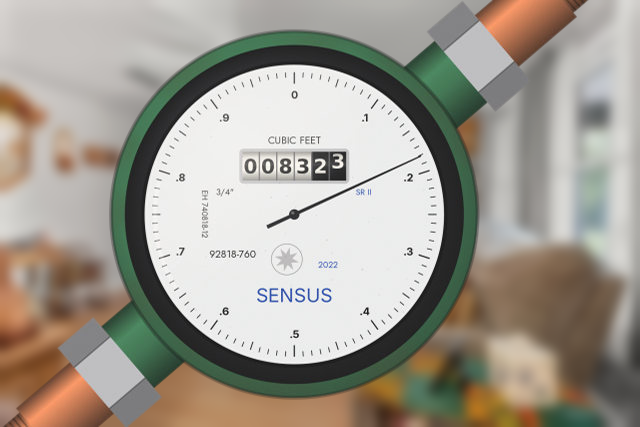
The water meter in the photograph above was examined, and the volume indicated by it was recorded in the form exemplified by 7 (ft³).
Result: 8323.18 (ft³)
